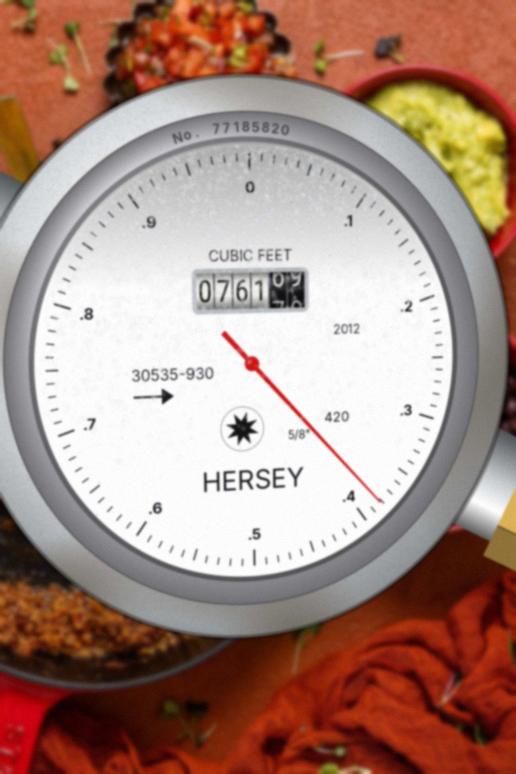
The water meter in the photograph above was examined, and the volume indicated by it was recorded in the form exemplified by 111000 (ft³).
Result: 76169.38 (ft³)
